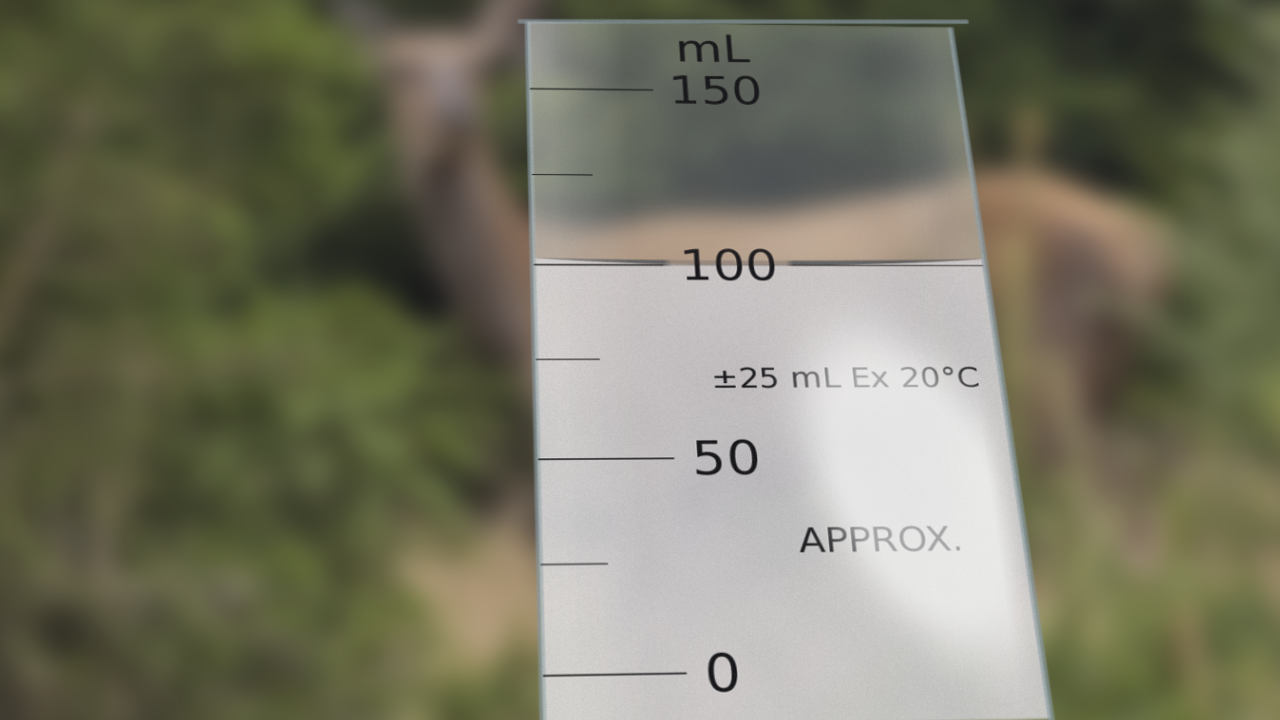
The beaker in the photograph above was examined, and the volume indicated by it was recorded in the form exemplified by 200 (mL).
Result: 100 (mL)
